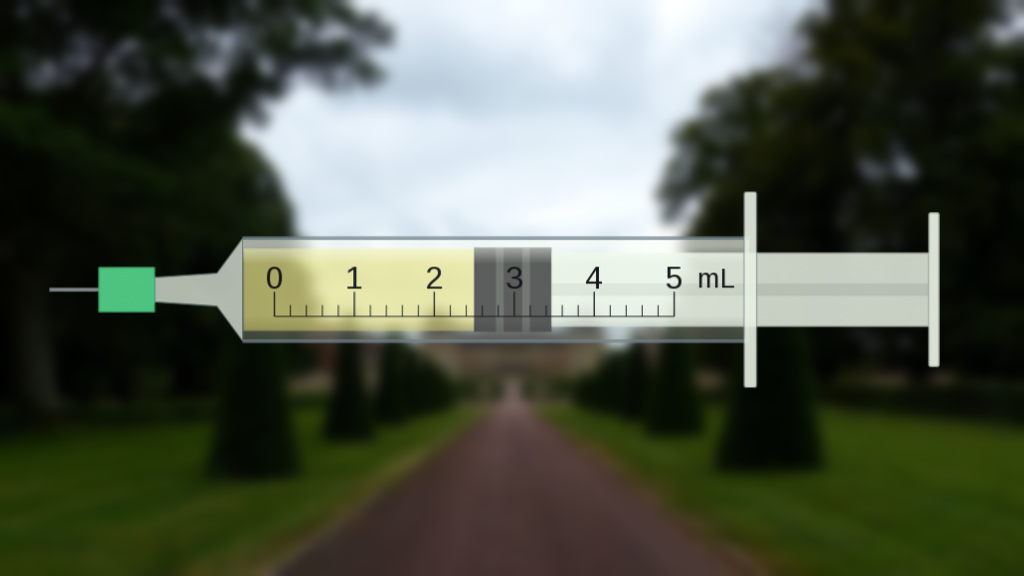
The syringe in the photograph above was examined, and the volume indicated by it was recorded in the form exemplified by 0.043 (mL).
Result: 2.5 (mL)
